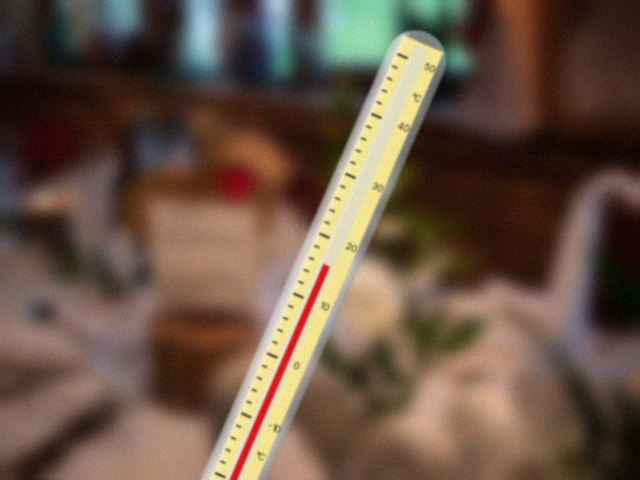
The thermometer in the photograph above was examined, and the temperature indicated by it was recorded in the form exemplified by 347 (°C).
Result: 16 (°C)
